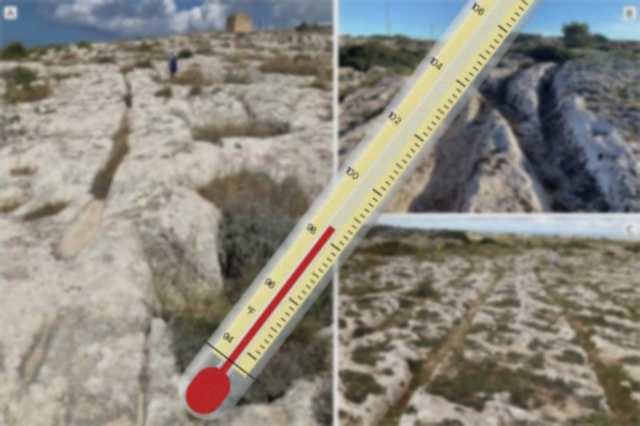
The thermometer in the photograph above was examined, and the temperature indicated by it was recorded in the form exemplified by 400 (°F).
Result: 98.4 (°F)
